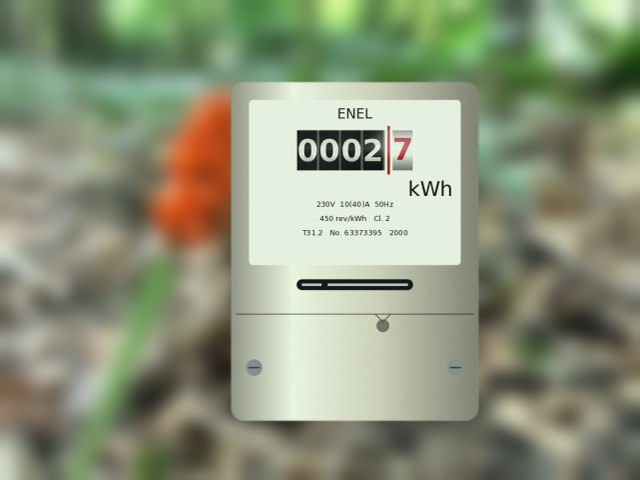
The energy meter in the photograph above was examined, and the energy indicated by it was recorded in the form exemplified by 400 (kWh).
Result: 2.7 (kWh)
